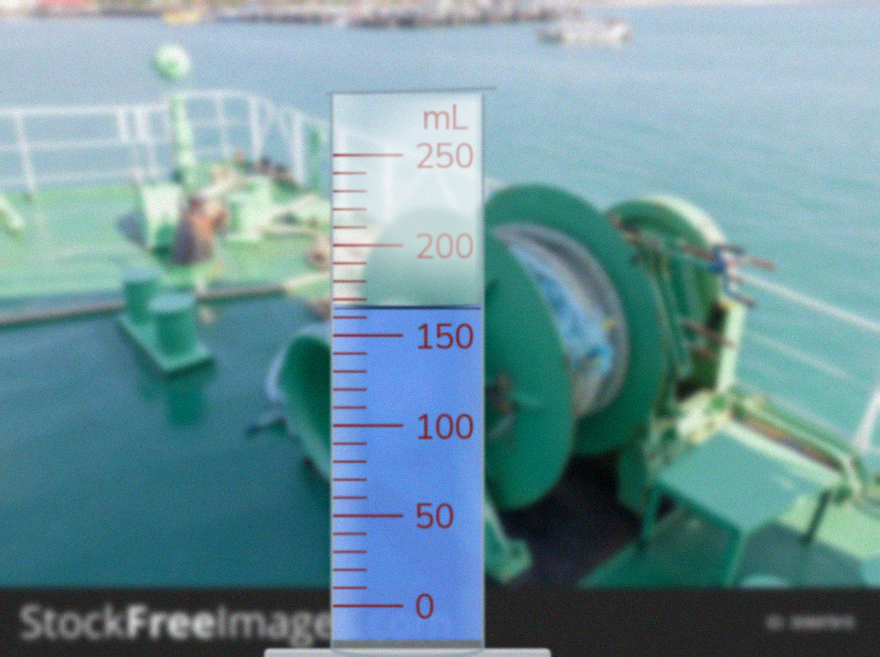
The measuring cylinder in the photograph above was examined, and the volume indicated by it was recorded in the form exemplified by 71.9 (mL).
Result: 165 (mL)
